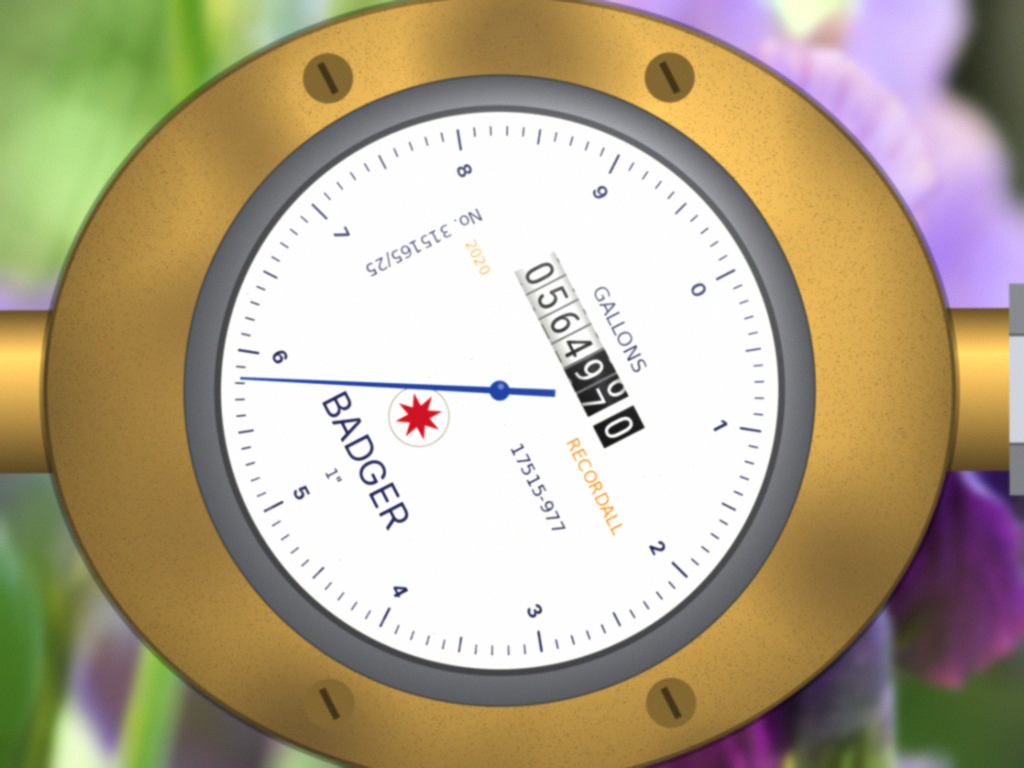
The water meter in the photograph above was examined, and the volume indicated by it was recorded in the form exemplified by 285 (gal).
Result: 564965.8 (gal)
